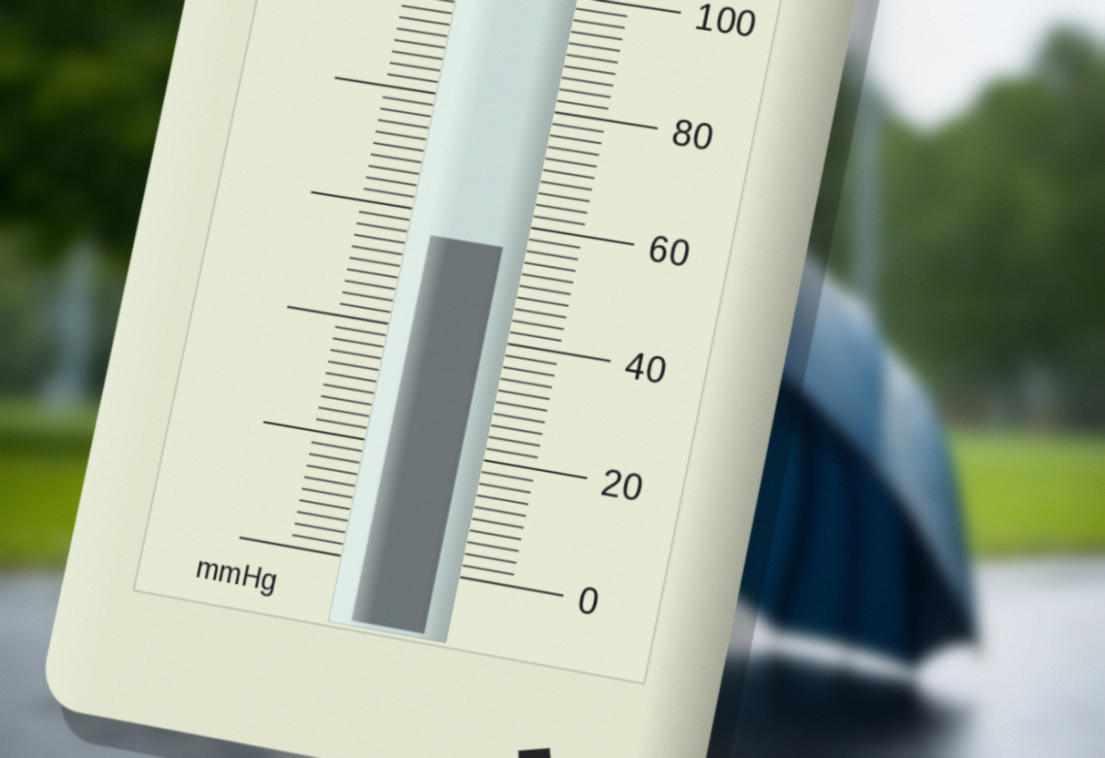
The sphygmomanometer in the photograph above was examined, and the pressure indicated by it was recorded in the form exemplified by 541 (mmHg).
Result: 56 (mmHg)
